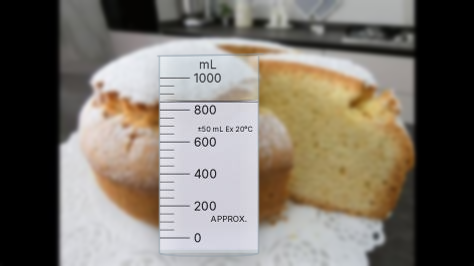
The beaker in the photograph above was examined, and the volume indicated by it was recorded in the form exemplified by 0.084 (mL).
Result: 850 (mL)
